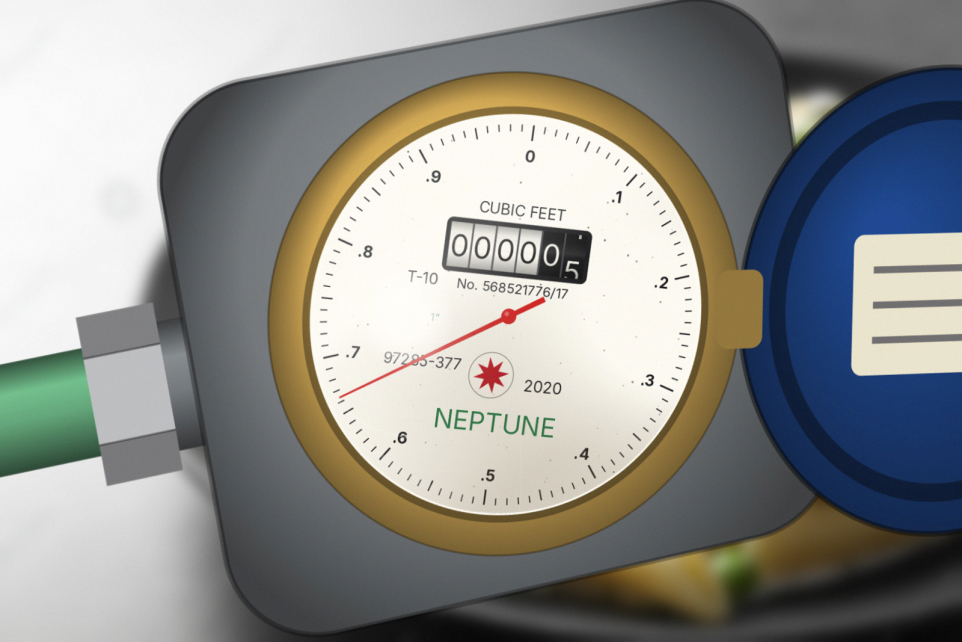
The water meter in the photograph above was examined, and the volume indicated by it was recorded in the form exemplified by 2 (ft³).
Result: 4.66 (ft³)
